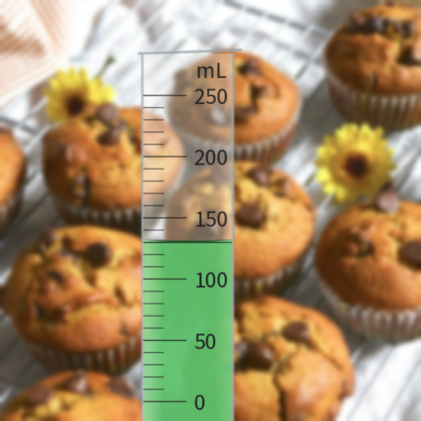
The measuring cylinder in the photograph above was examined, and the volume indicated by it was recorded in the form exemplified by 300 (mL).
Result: 130 (mL)
